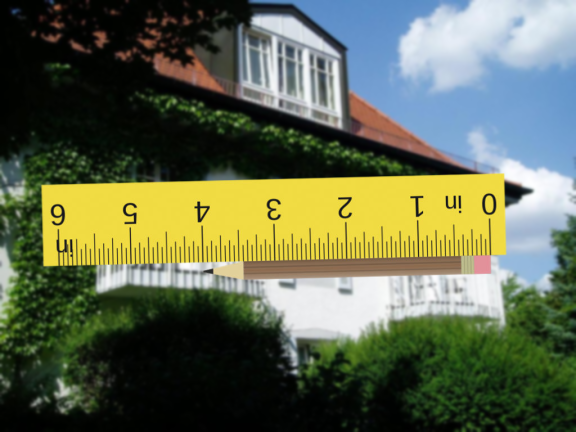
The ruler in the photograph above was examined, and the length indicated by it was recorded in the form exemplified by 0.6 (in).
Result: 4 (in)
